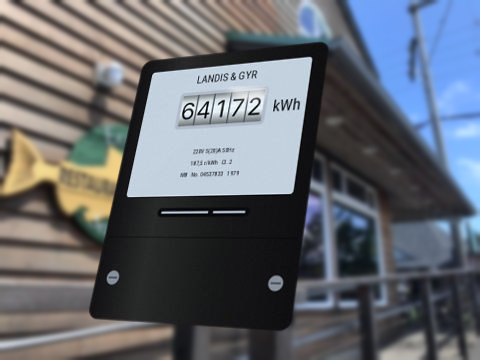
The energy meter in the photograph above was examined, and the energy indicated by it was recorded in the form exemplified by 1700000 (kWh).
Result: 64172 (kWh)
